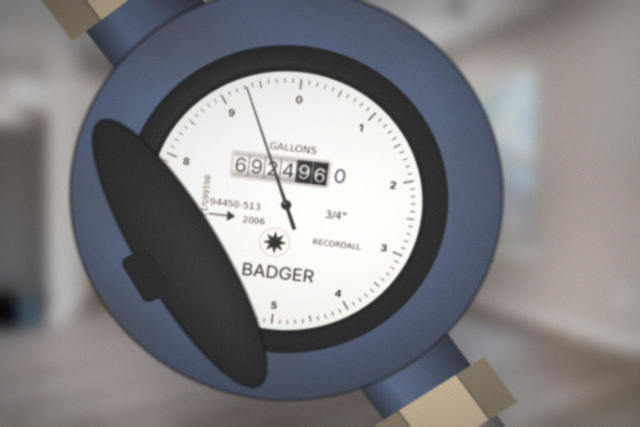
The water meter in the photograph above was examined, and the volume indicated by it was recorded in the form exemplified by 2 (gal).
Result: 6924959.3 (gal)
